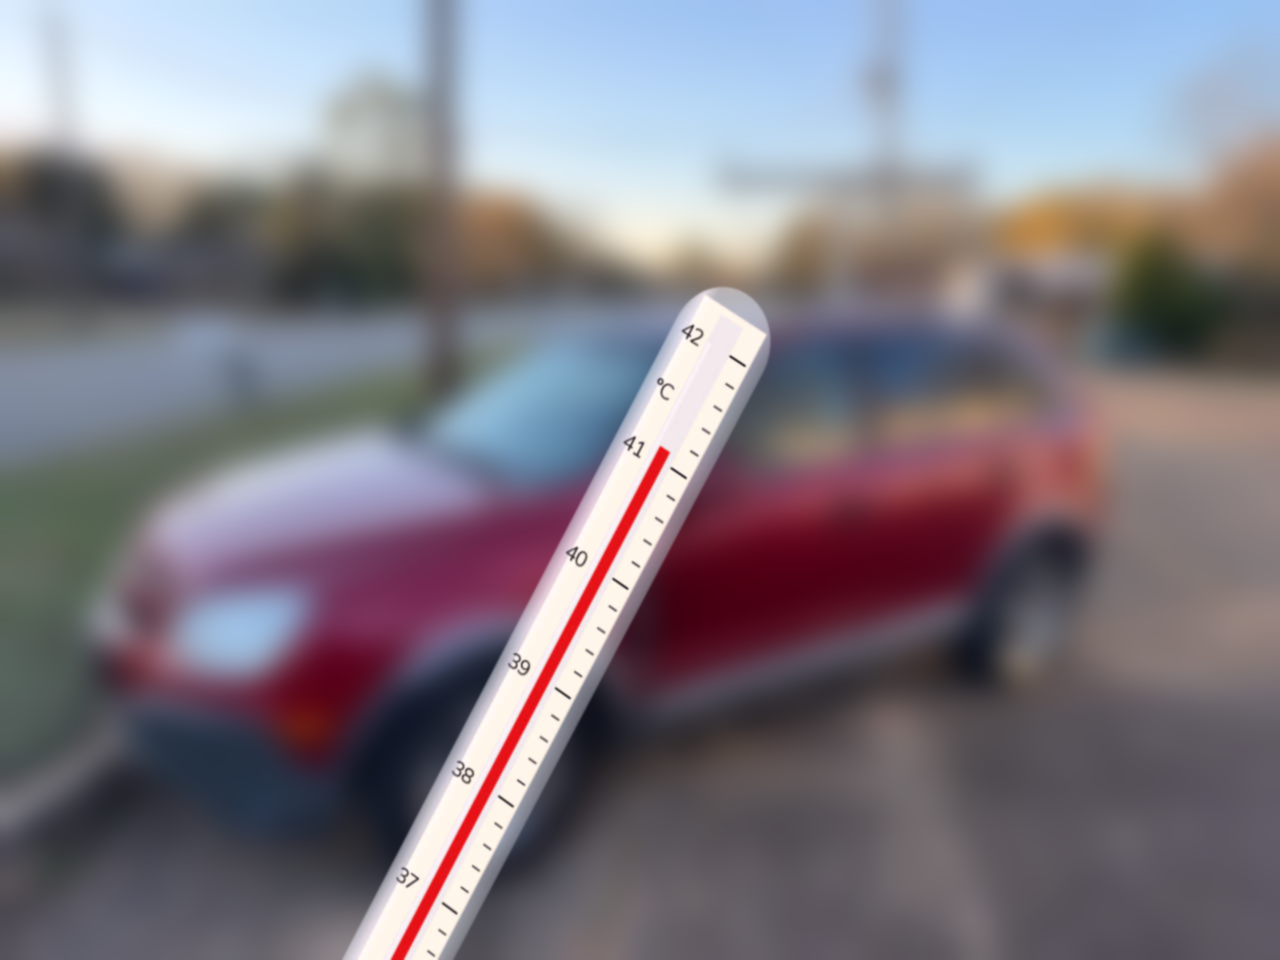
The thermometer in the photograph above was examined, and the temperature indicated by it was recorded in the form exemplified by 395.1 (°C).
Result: 41.1 (°C)
